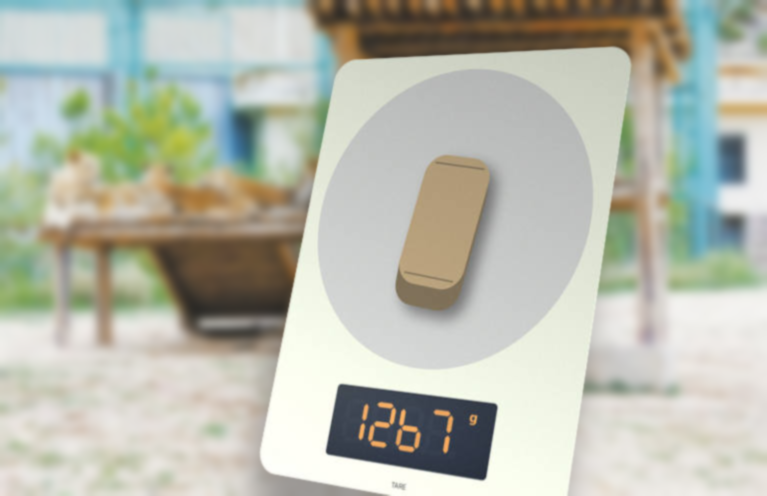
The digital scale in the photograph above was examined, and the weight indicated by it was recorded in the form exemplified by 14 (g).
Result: 1267 (g)
